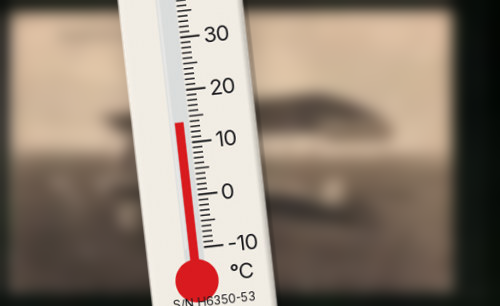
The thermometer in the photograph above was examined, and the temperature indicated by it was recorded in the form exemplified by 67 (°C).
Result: 14 (°C)
